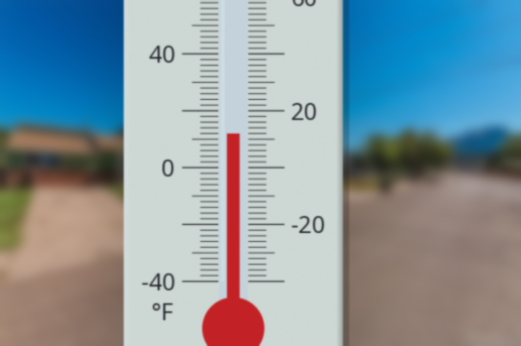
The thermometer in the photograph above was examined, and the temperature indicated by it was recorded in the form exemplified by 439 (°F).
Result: 12 (°F)
